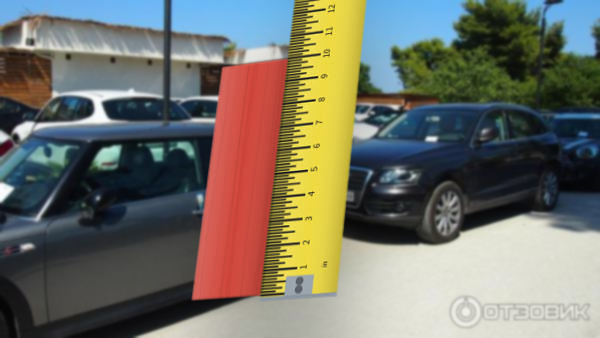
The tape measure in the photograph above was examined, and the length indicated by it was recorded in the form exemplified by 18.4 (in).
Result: 10 (in)
